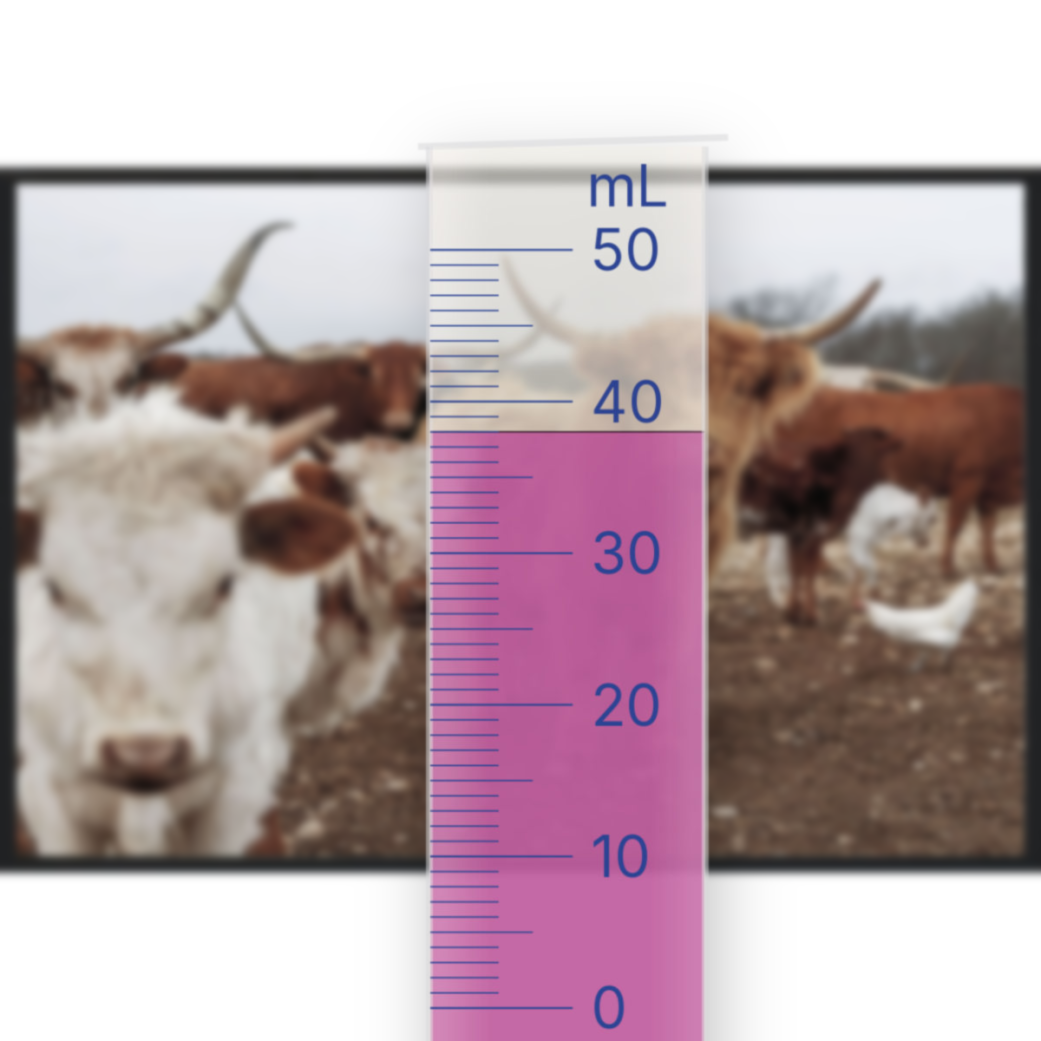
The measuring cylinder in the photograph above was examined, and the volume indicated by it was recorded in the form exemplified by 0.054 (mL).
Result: 38 (mL)
